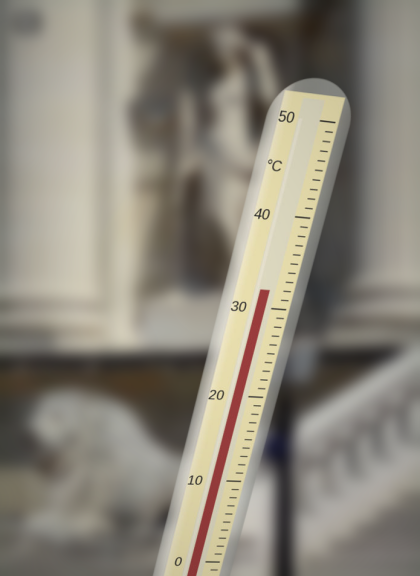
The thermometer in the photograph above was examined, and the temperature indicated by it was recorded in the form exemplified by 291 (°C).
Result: 32 (°C)
